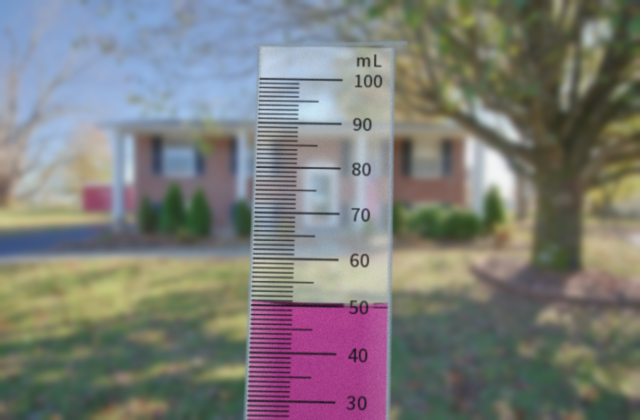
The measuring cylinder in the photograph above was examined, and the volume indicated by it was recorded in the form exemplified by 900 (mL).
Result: 50 (mL)
